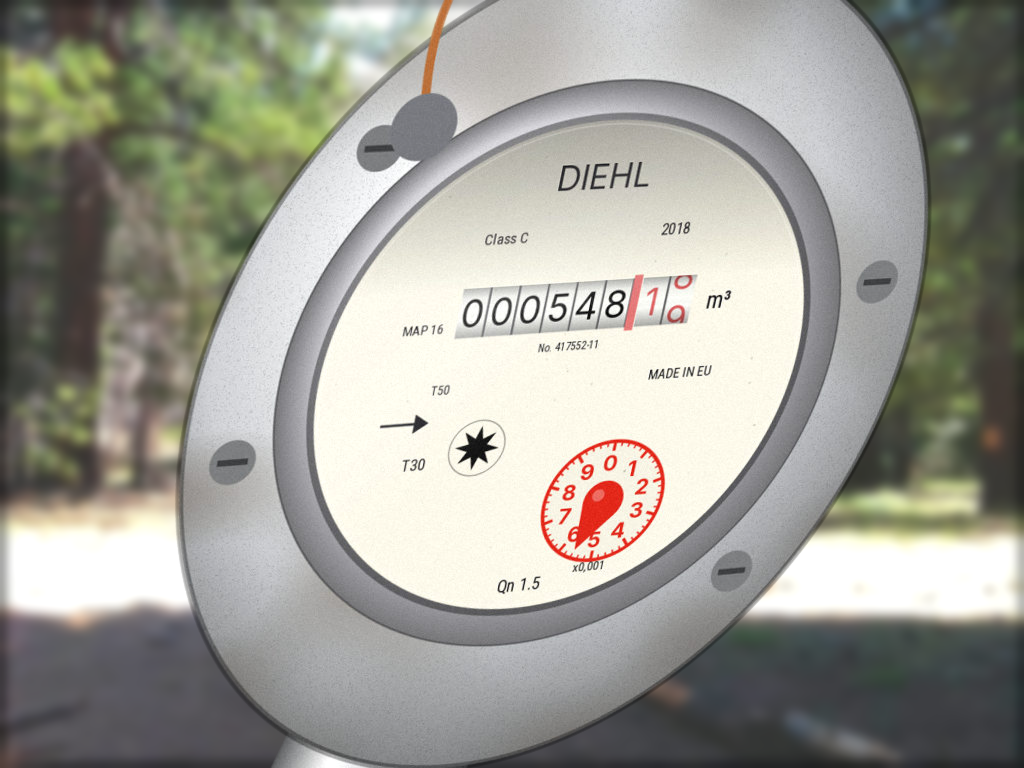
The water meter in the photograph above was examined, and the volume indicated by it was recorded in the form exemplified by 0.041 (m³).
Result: 548.185 (m³)
